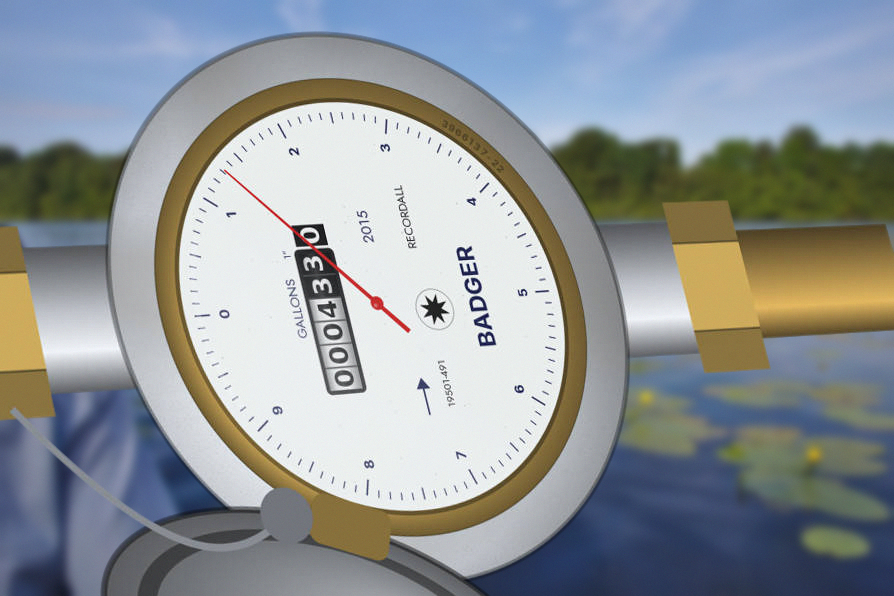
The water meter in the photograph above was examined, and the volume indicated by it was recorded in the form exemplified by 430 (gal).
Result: 4331.3 (gal)
